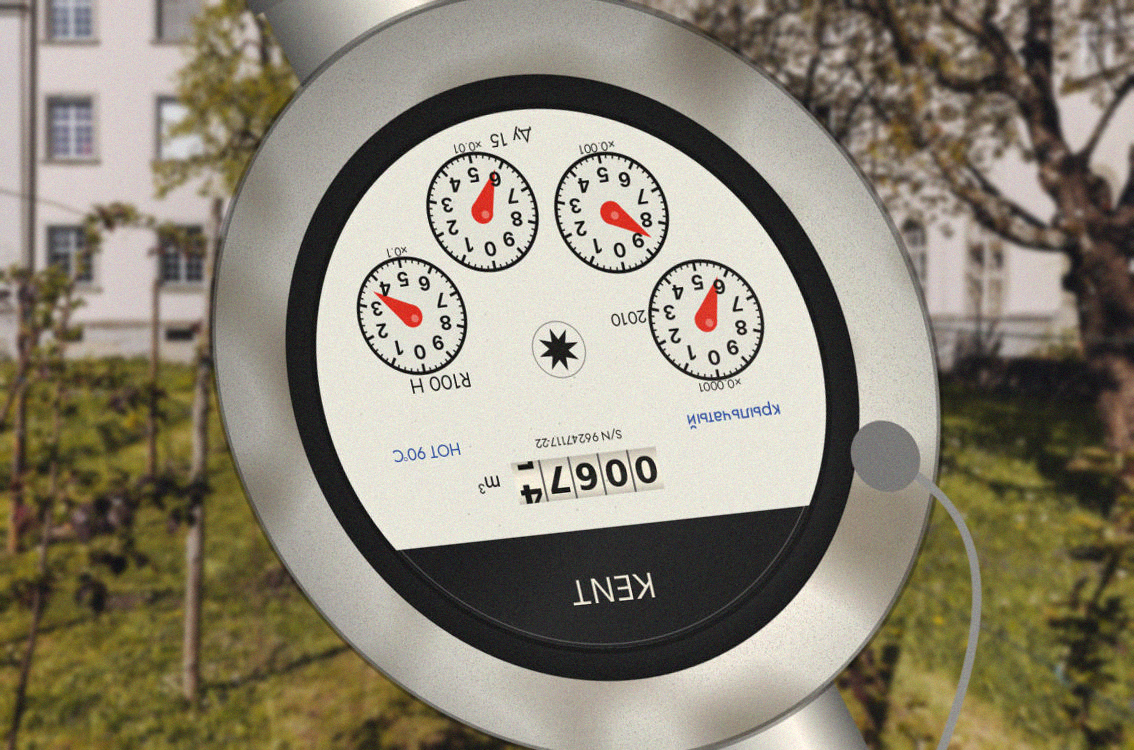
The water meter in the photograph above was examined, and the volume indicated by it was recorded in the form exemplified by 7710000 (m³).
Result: 674.3585 (m³)
